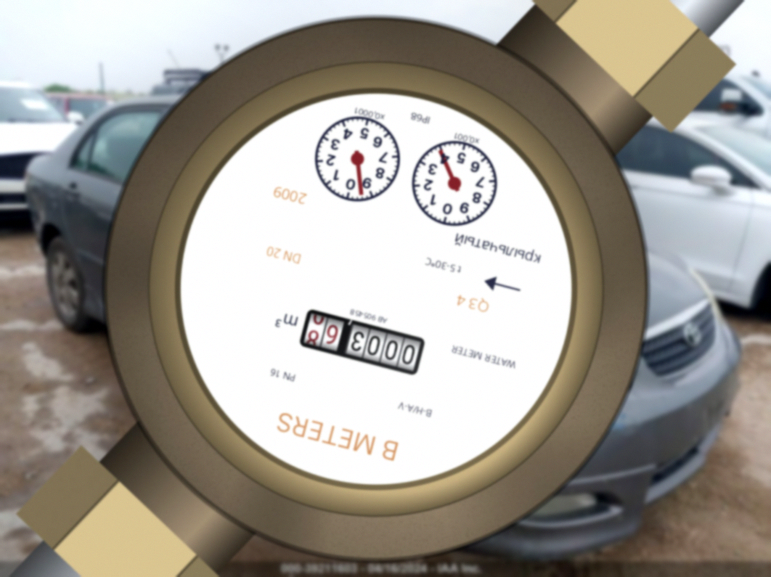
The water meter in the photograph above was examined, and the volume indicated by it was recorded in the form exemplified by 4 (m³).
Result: 3.6839 (m³)
